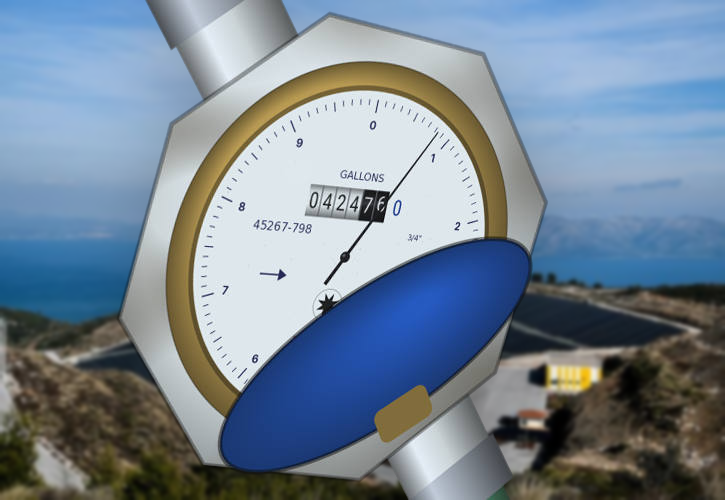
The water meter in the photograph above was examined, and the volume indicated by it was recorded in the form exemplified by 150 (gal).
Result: 424760.8 (gal)
